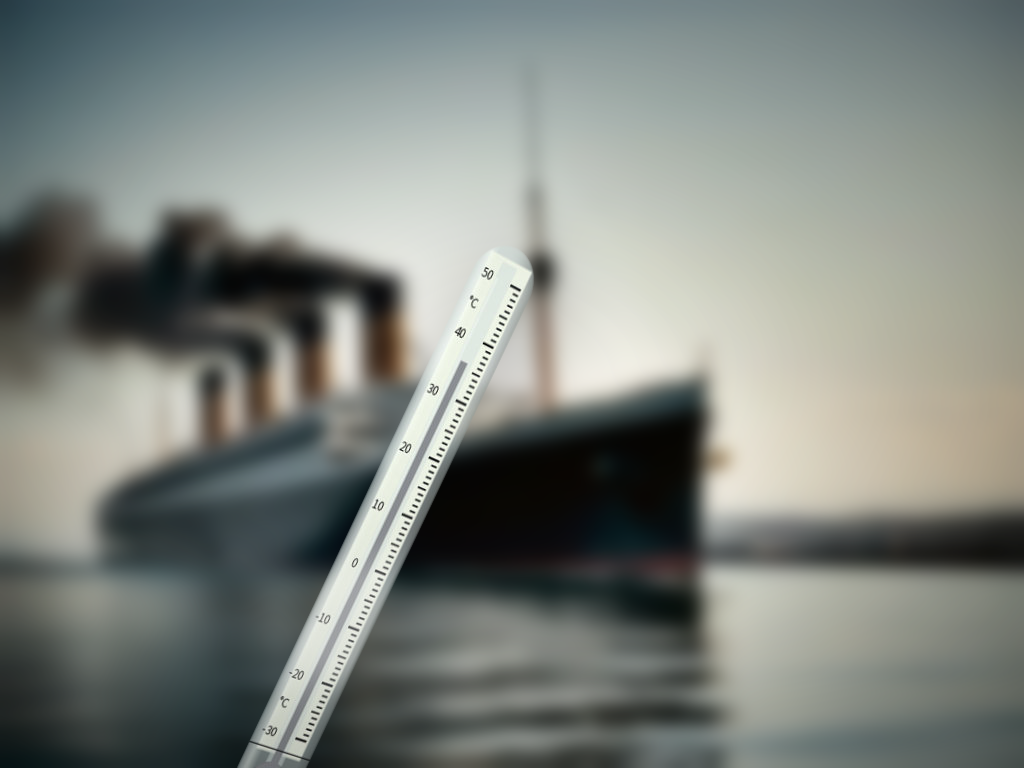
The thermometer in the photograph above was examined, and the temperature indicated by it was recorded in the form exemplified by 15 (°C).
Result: 36 (°C)
